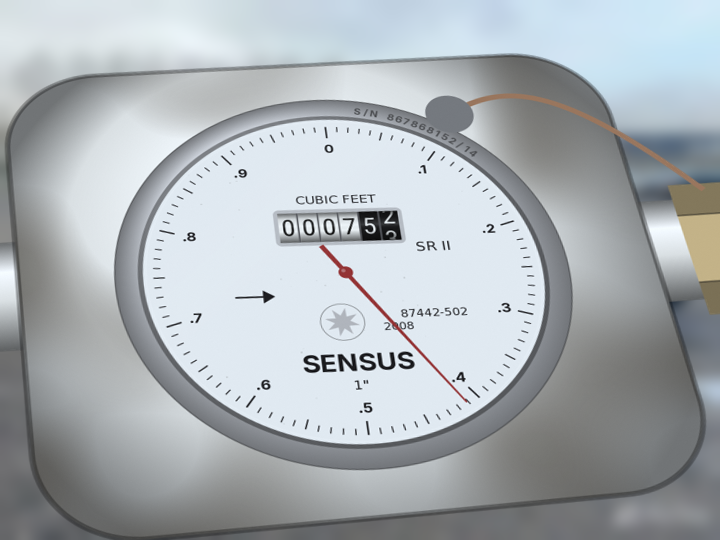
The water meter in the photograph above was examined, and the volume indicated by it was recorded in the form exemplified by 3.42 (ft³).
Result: 752.41 (ft³)
